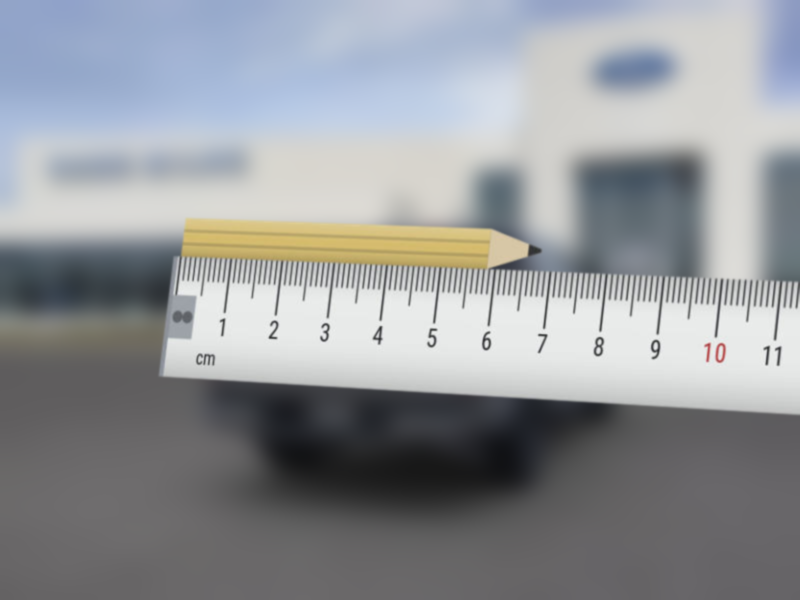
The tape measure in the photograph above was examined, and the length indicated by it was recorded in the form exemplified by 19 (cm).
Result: 6.8 (cm)
